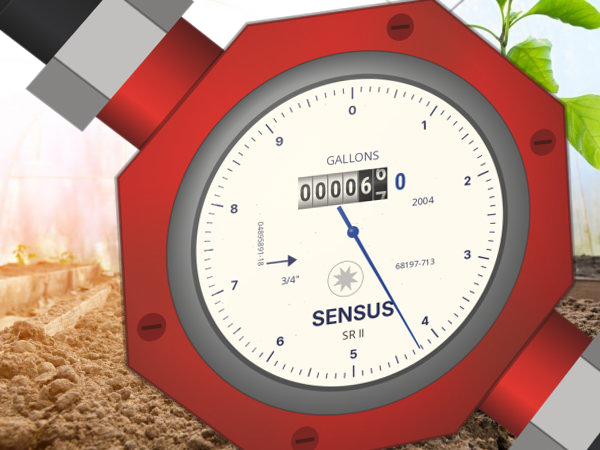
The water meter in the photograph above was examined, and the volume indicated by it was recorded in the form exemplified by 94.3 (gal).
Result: 664.2 (gal)
